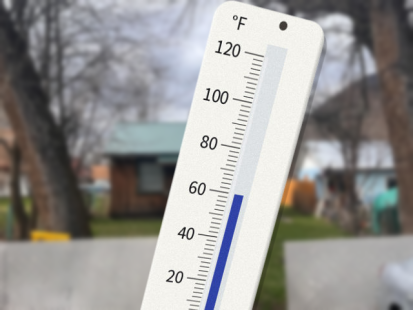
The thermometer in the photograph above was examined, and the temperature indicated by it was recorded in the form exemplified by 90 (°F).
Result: 60 (°F)
